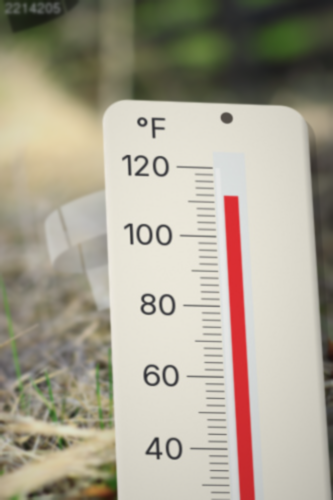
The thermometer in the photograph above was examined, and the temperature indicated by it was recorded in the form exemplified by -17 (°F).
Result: 112 (°F)
